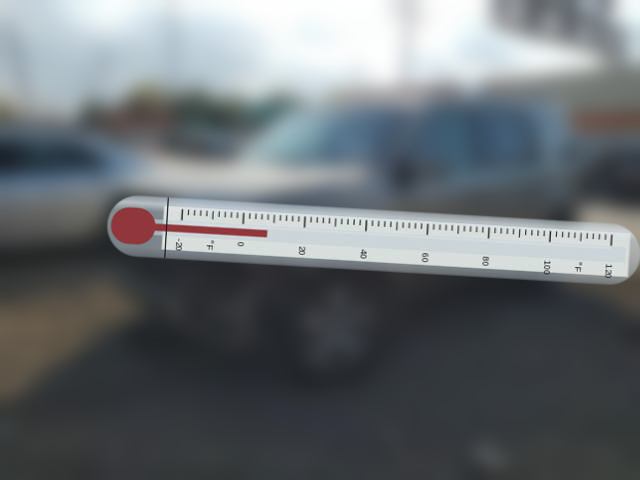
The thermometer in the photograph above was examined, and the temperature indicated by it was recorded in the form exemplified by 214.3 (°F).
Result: 8 (°F)
